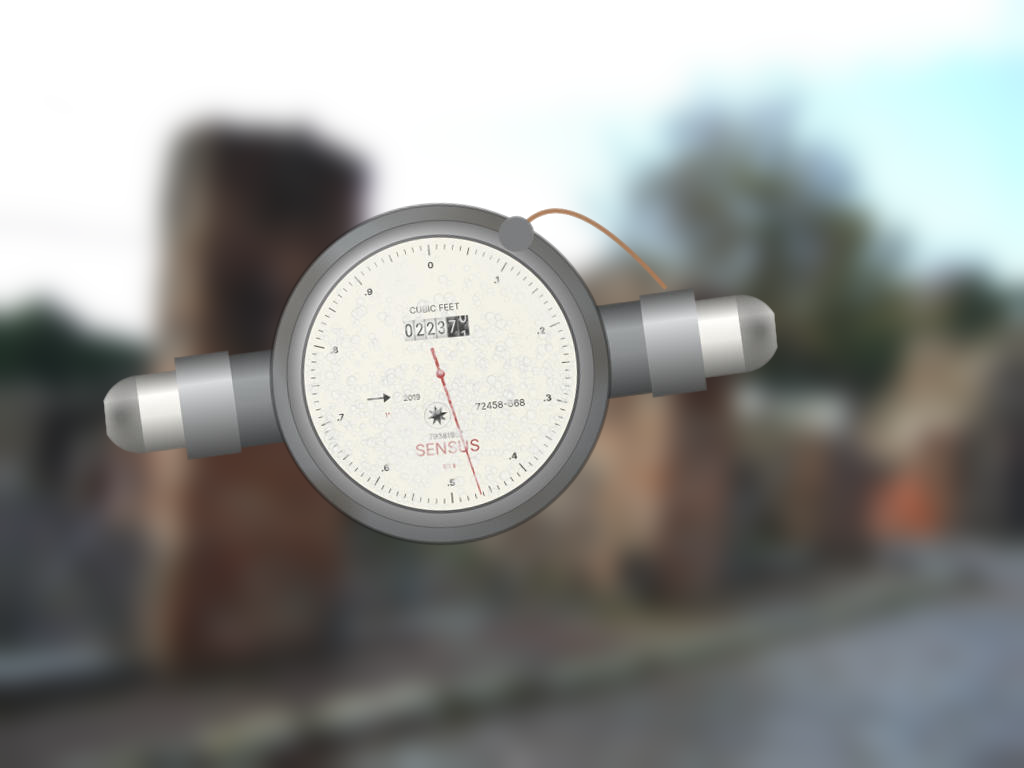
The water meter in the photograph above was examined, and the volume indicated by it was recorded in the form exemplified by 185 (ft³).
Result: 22370.46 (ft³)
